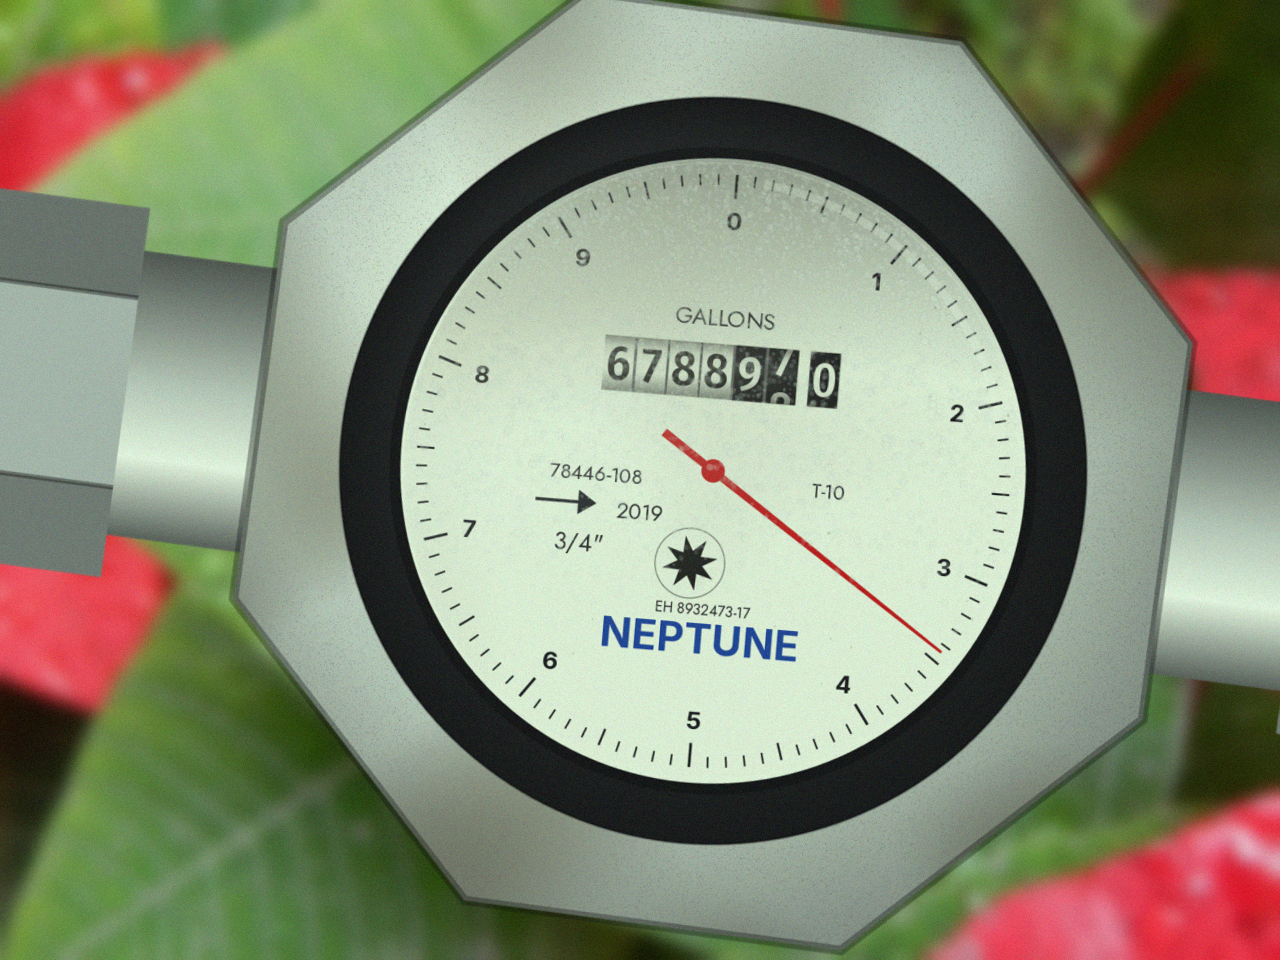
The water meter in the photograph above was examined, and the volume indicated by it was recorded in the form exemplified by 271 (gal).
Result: 6788973.4 (gal)
